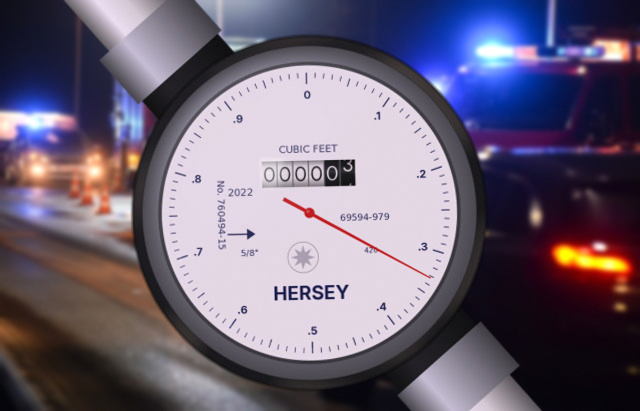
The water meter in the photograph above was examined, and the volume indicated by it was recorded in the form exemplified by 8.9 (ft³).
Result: 3.33 (ft³)
